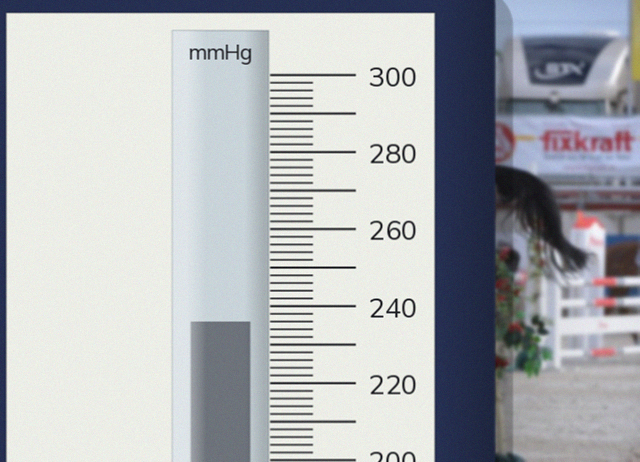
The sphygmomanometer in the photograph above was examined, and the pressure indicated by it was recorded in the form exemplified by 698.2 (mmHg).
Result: 236 (mmHg)
